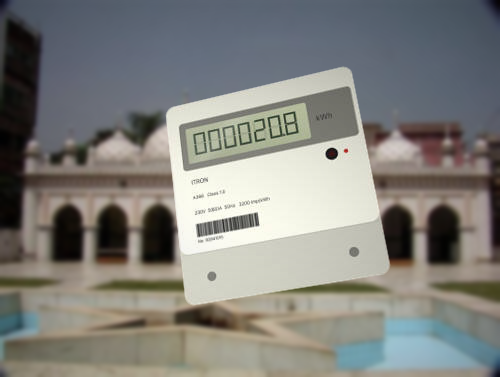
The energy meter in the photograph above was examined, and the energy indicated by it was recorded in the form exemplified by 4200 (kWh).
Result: 20.8 (kWh)
